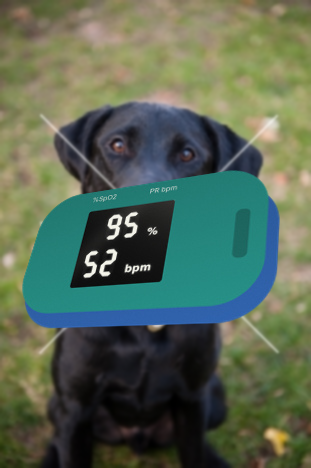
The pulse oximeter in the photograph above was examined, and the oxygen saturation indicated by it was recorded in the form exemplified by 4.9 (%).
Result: 95 (%)
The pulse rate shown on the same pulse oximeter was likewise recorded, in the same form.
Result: 52 (bpm)
